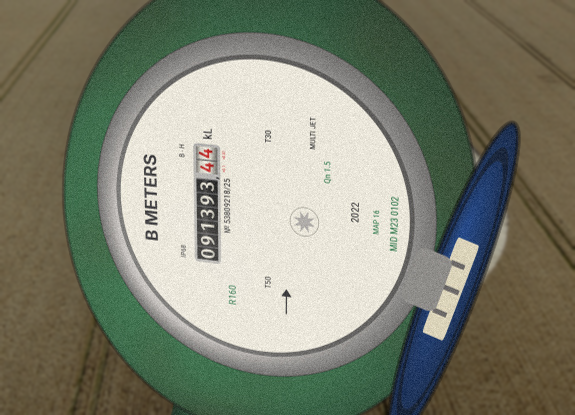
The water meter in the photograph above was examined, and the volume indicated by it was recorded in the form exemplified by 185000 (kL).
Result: 91393.44 (kL)
